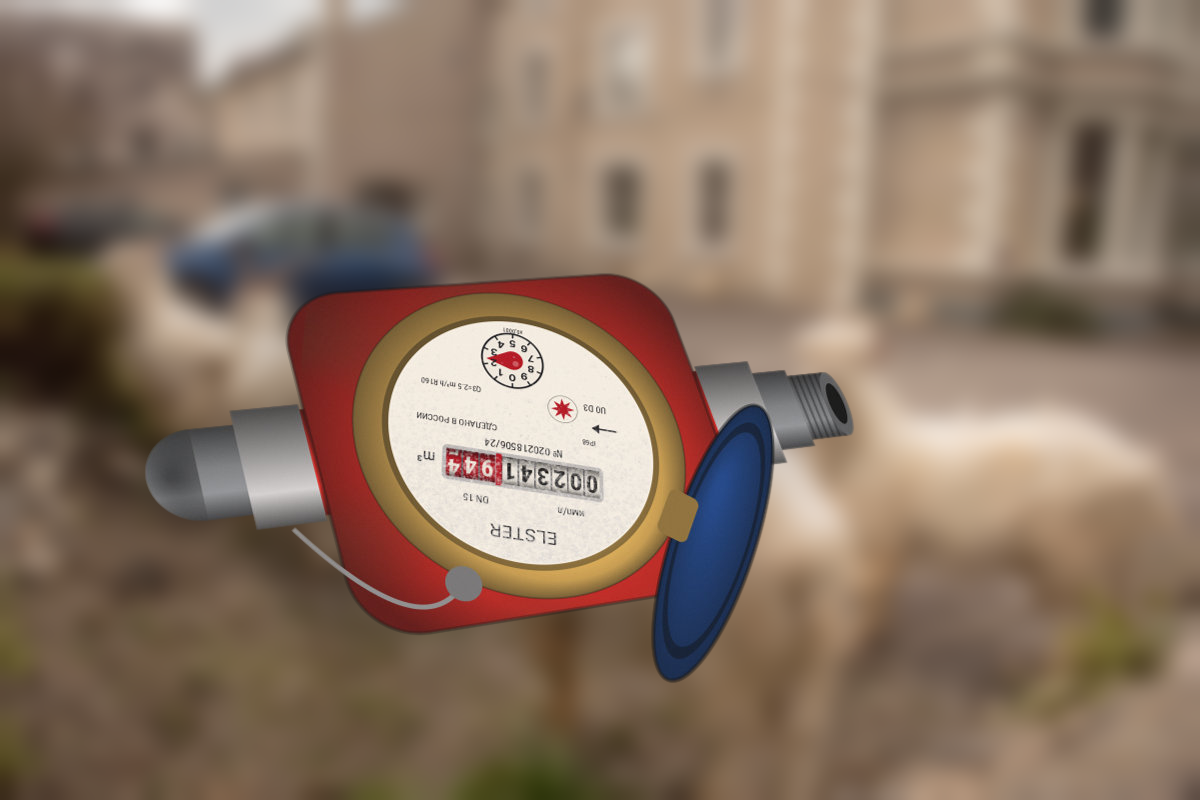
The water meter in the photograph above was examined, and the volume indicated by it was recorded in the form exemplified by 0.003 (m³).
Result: 2341.9442 (m³)
